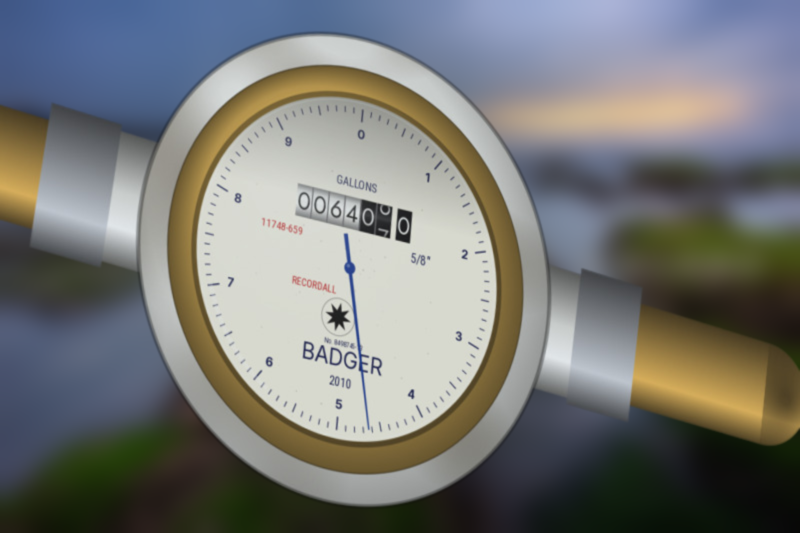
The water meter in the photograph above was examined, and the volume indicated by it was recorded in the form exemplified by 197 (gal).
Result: 64064.6 (gal)
